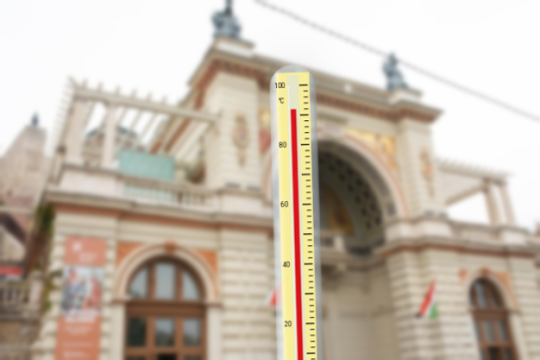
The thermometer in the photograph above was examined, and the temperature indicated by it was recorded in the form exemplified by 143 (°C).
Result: 92 (°C)
